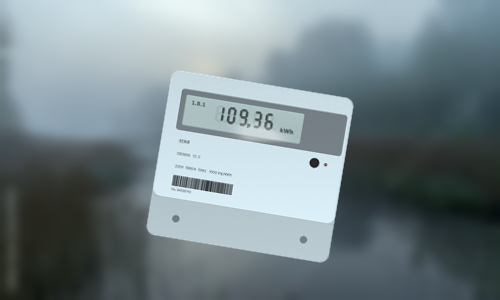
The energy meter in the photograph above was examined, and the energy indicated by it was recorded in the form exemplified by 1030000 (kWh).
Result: 109.36 (kWh)
